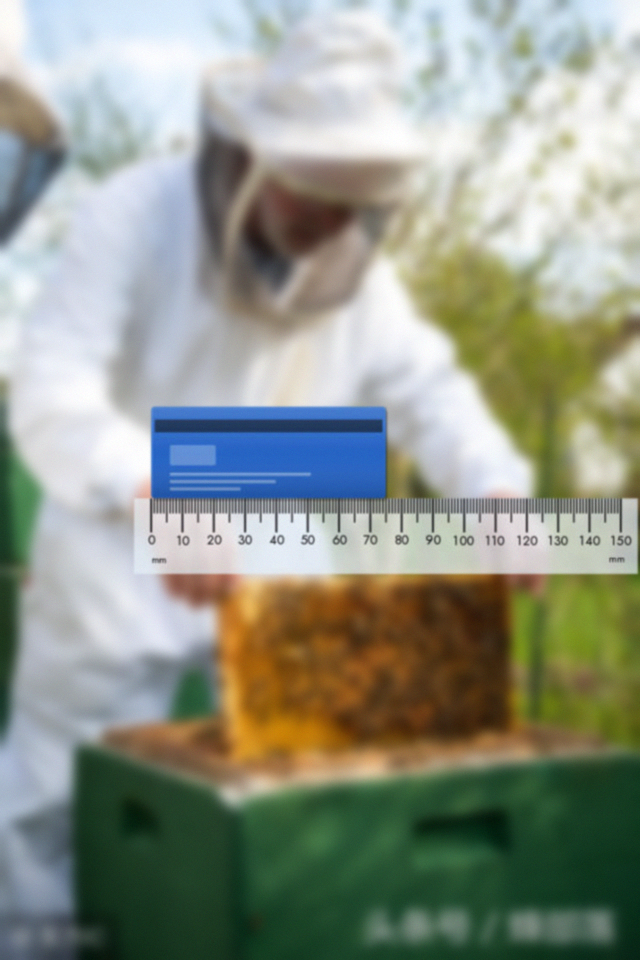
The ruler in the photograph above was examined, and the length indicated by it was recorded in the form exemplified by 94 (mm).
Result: 75 (mm)
